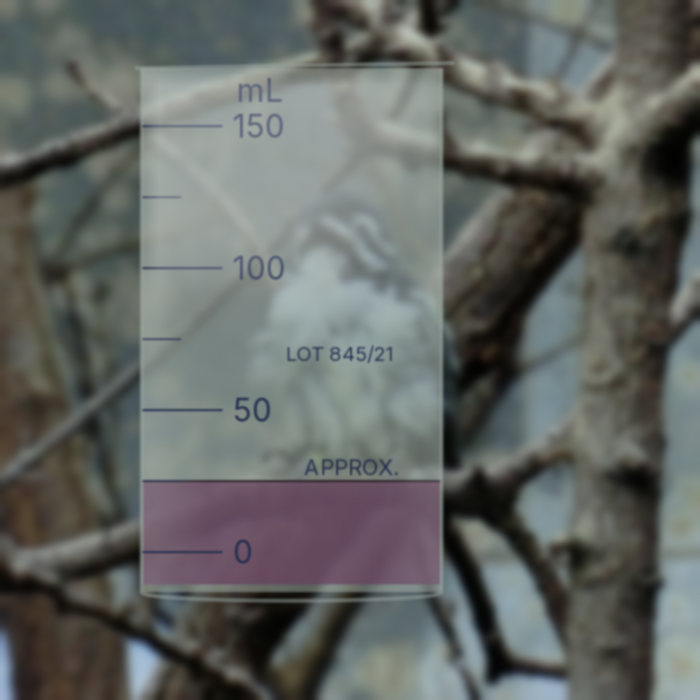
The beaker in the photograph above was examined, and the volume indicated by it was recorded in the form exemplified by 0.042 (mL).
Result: 25 (mL)
